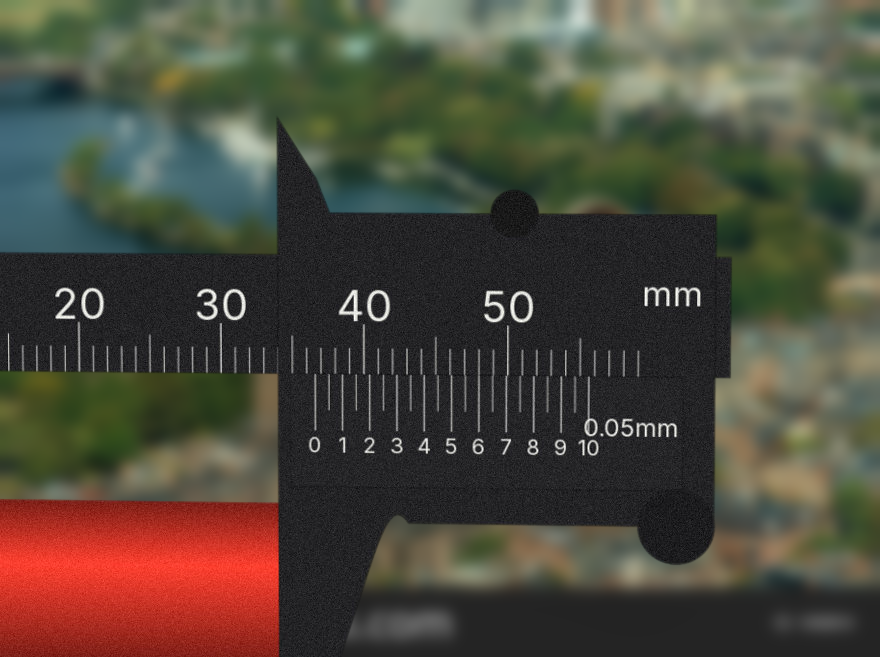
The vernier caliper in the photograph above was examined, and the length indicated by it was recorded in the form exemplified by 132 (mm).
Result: 36.6 (mm)
